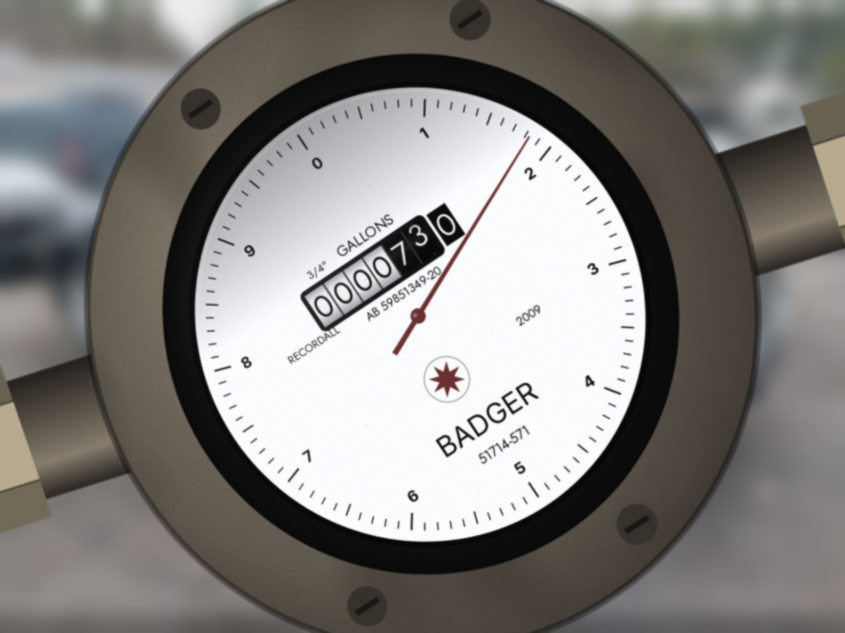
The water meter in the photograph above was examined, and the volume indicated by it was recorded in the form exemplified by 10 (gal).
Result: 731.8 (gal)
